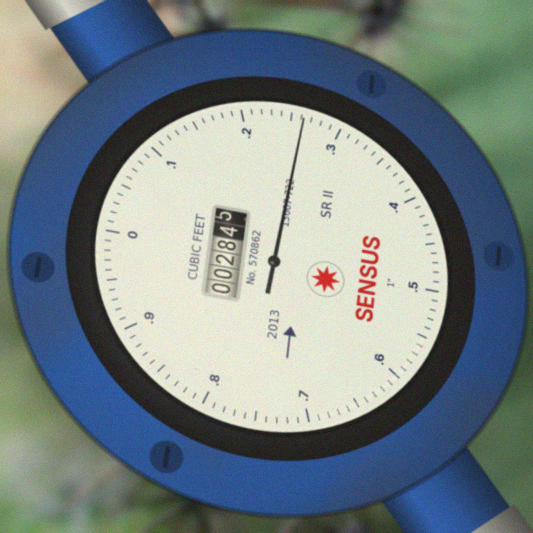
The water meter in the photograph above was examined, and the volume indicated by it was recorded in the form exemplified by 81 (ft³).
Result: 2845.26 (ft³)
